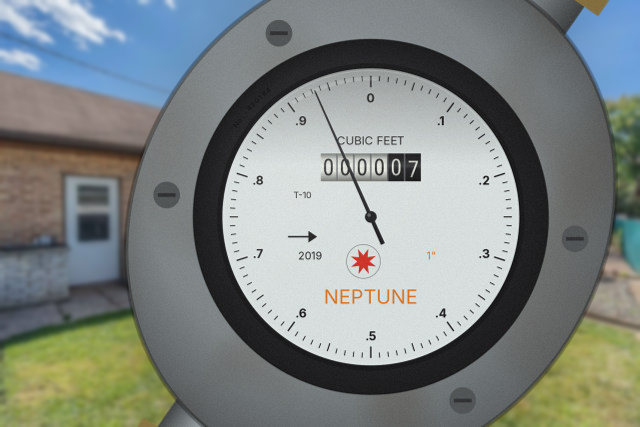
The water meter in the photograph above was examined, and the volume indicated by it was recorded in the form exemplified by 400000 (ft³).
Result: 6.93 (ft³)
